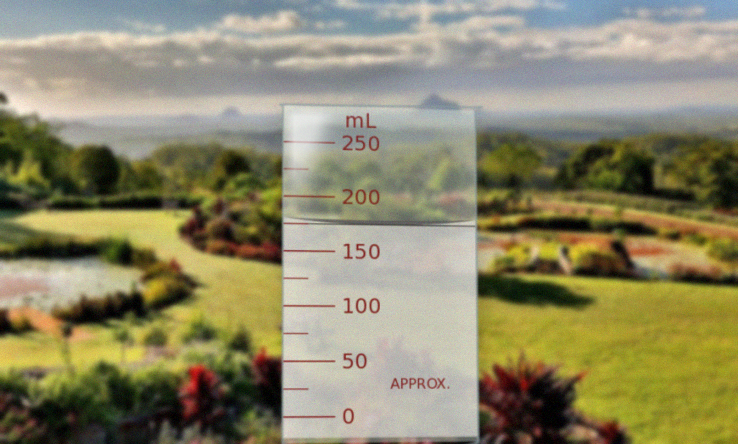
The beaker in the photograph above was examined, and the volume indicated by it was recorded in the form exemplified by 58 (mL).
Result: 175 (mL)
